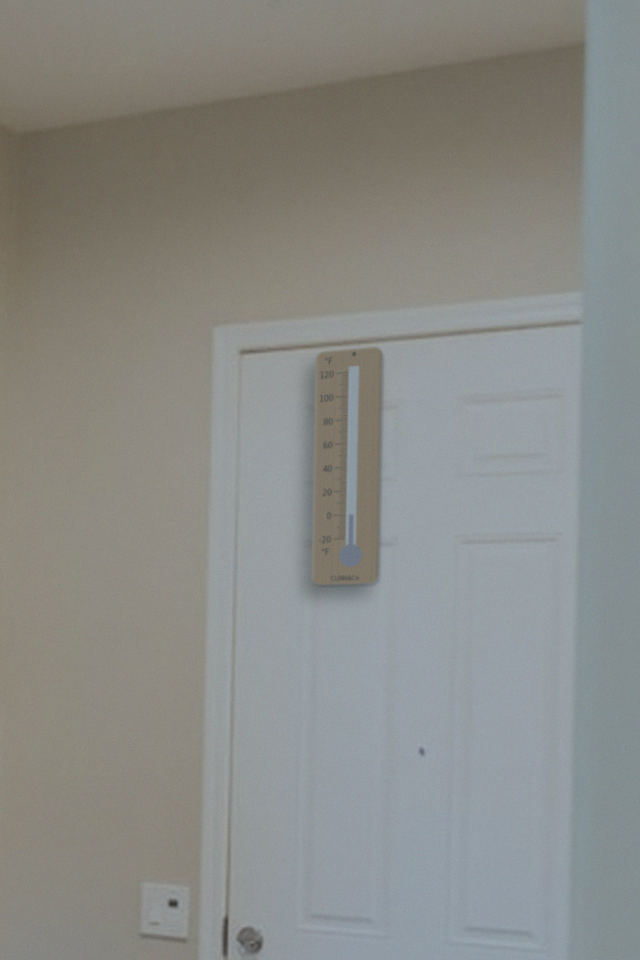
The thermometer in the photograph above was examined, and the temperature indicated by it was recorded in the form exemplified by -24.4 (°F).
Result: 0 (°F)
